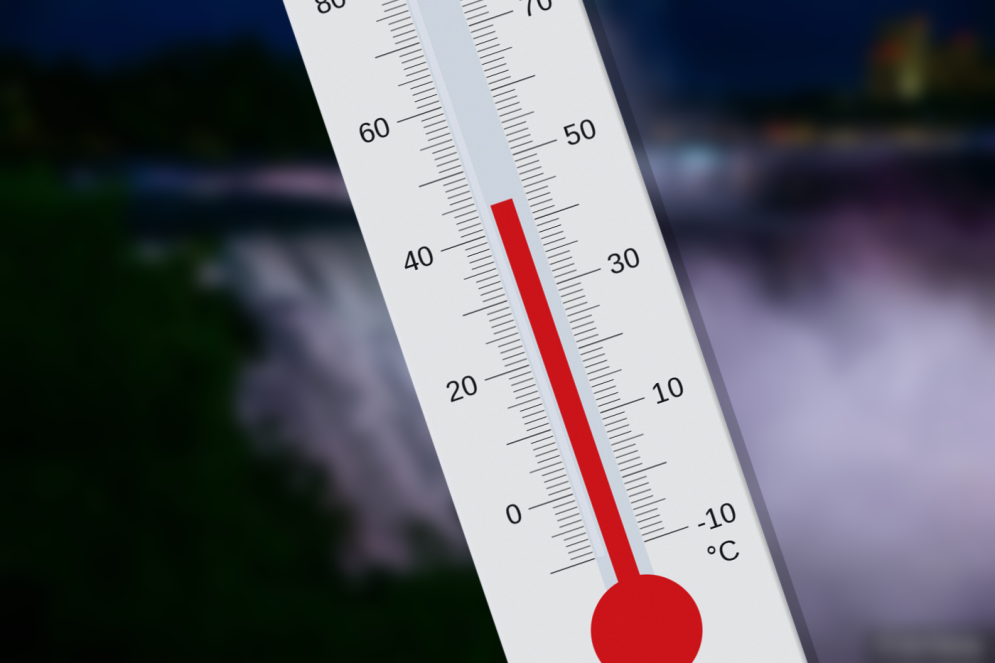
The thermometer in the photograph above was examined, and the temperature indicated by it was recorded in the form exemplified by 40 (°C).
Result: 44 (°C)
